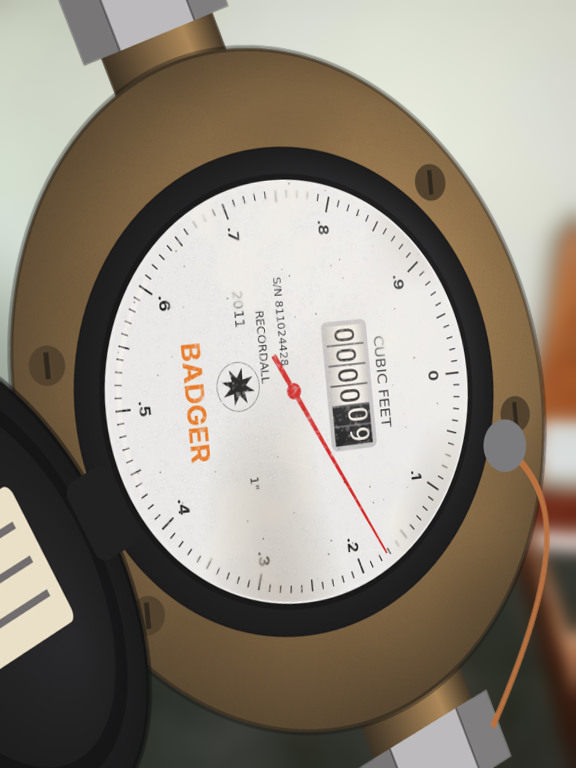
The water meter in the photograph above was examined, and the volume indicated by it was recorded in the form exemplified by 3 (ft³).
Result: 9.17 (ft³)
